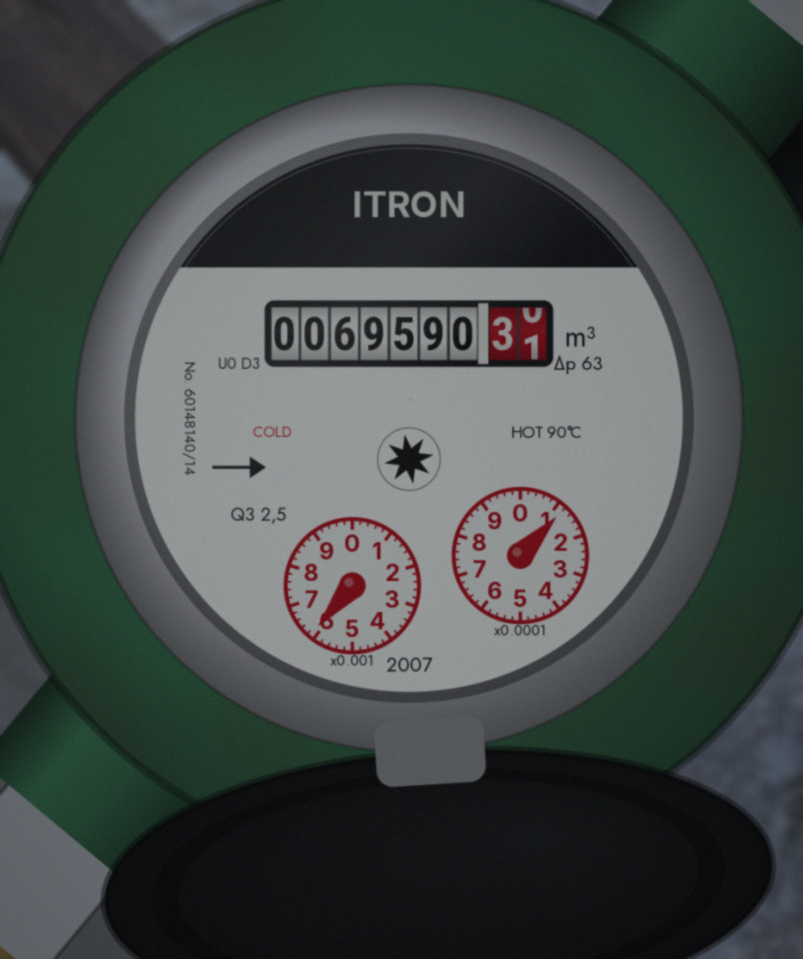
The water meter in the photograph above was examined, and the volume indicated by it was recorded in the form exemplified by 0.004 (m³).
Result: 69590.3061 (m³)
